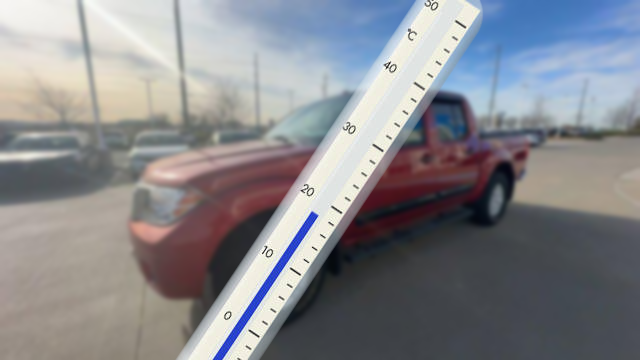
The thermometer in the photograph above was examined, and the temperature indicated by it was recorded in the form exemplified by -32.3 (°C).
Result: 18 (°C)
